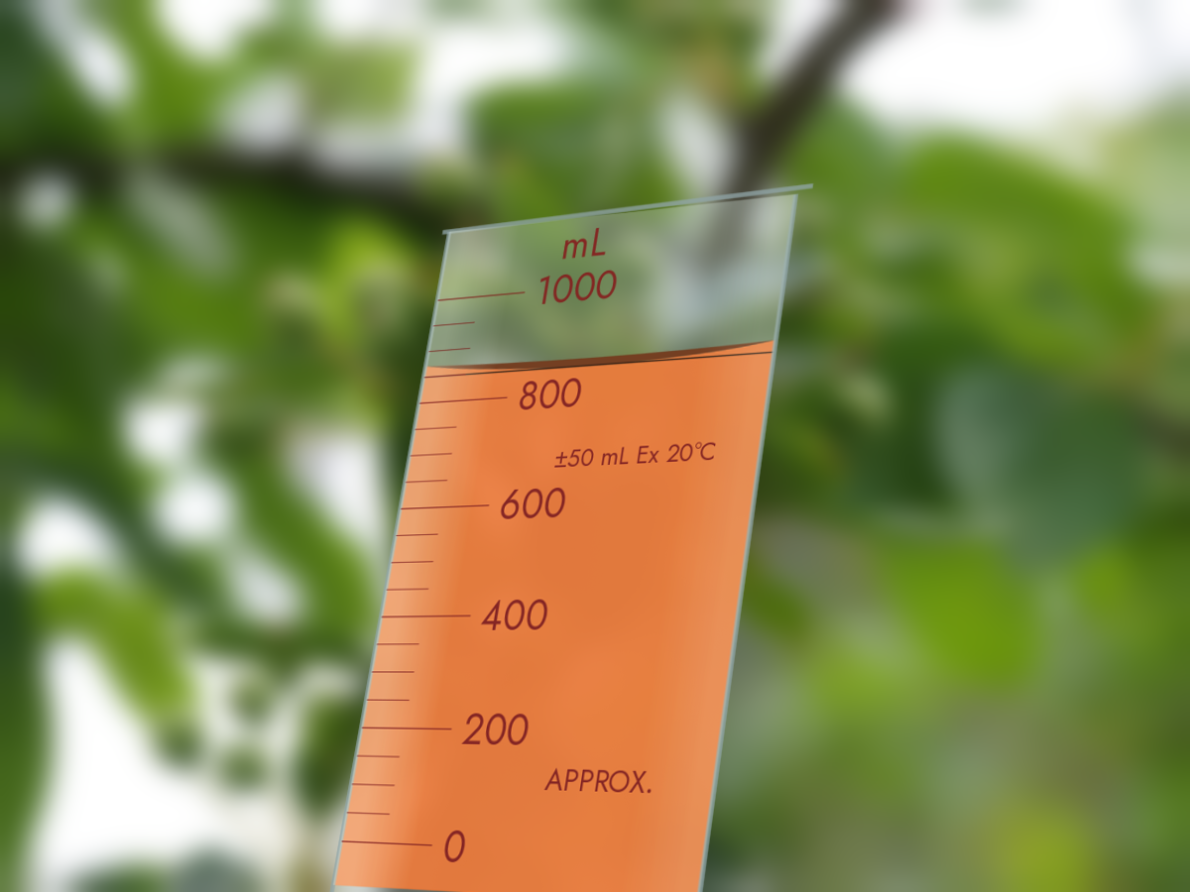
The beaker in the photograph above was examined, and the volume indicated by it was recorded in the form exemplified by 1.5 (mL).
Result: 850 (mL)
